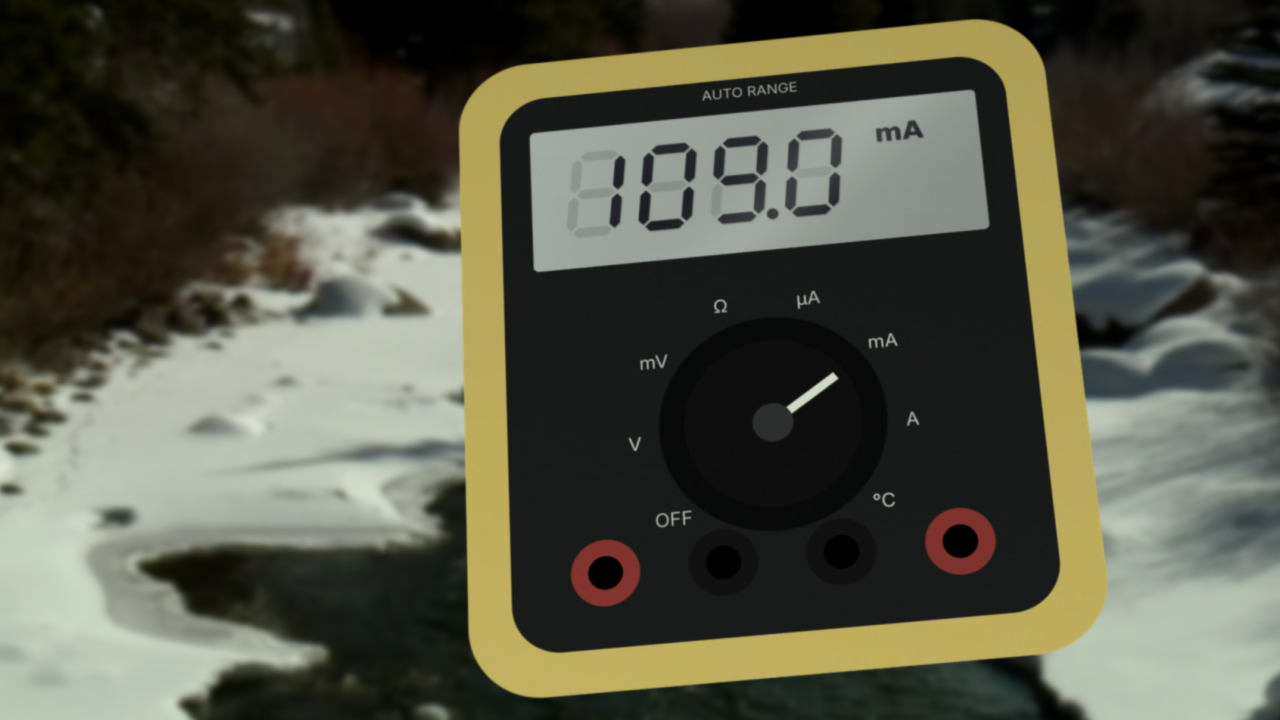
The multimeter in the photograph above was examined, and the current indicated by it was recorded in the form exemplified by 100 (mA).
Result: 109.0 (mA)
